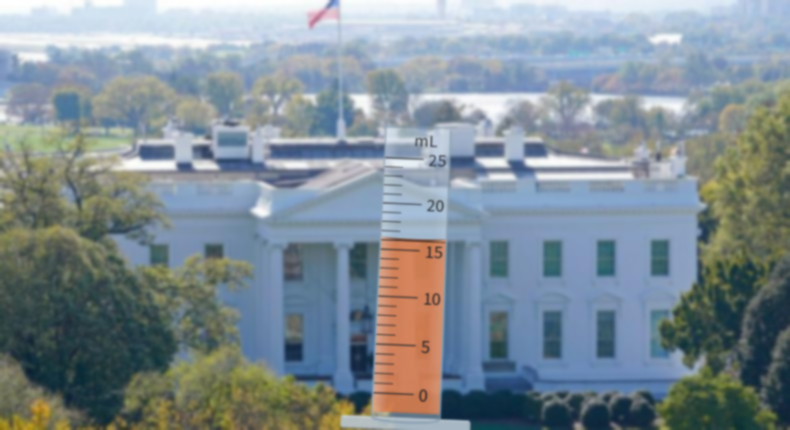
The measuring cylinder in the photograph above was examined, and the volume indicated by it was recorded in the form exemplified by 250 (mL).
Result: 16 (mL)
